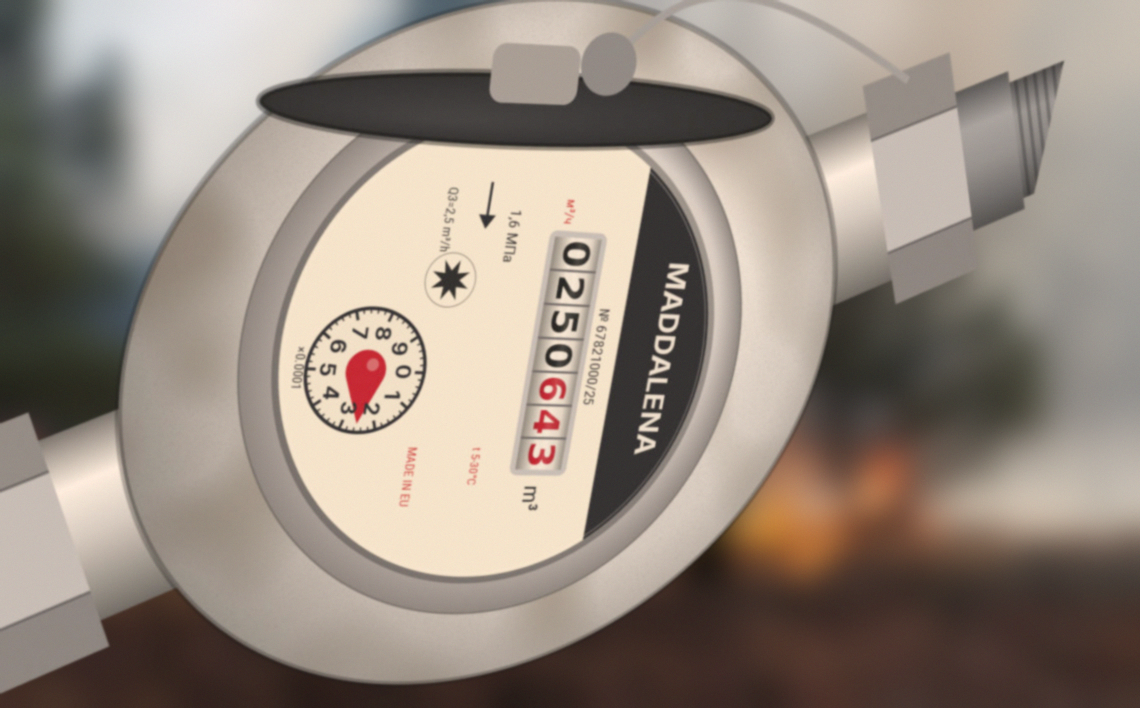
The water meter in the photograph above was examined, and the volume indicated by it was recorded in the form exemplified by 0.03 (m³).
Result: 250.6432 (m³)
